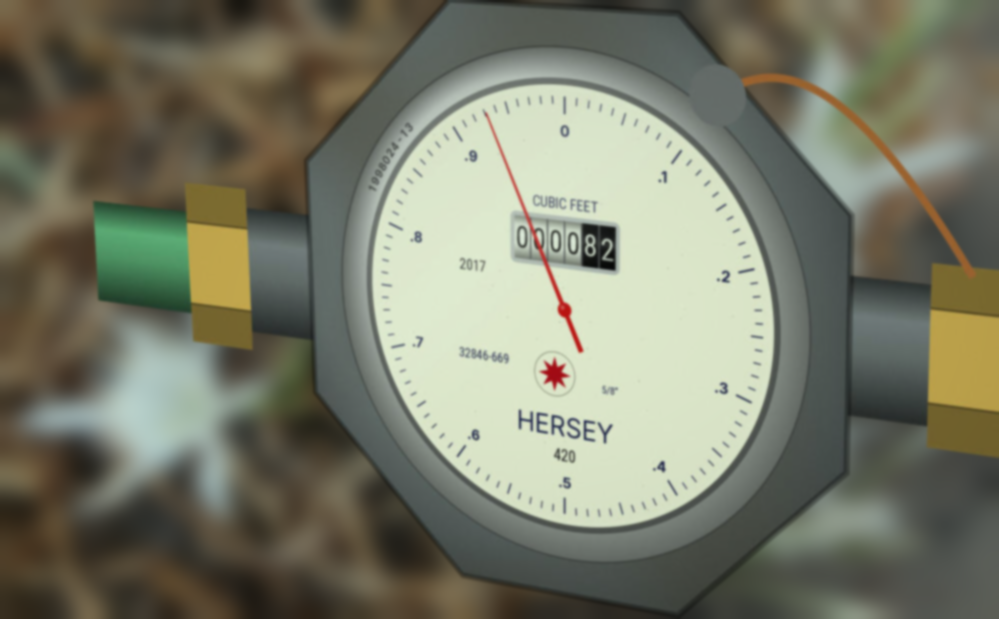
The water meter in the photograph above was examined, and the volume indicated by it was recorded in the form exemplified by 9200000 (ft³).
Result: 81.93 (ft³)
